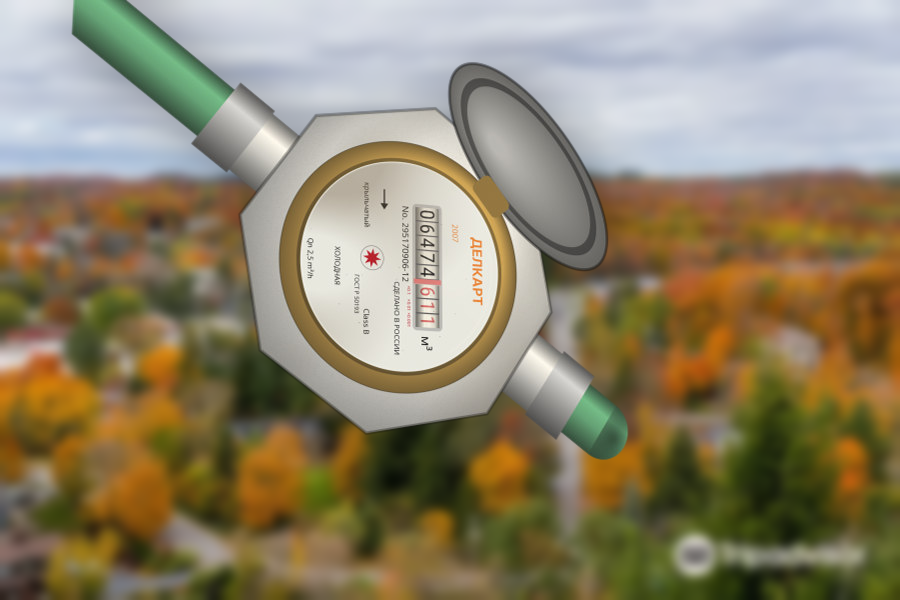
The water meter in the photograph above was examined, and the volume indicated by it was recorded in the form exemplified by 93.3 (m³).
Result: 6474.611 (m³)
